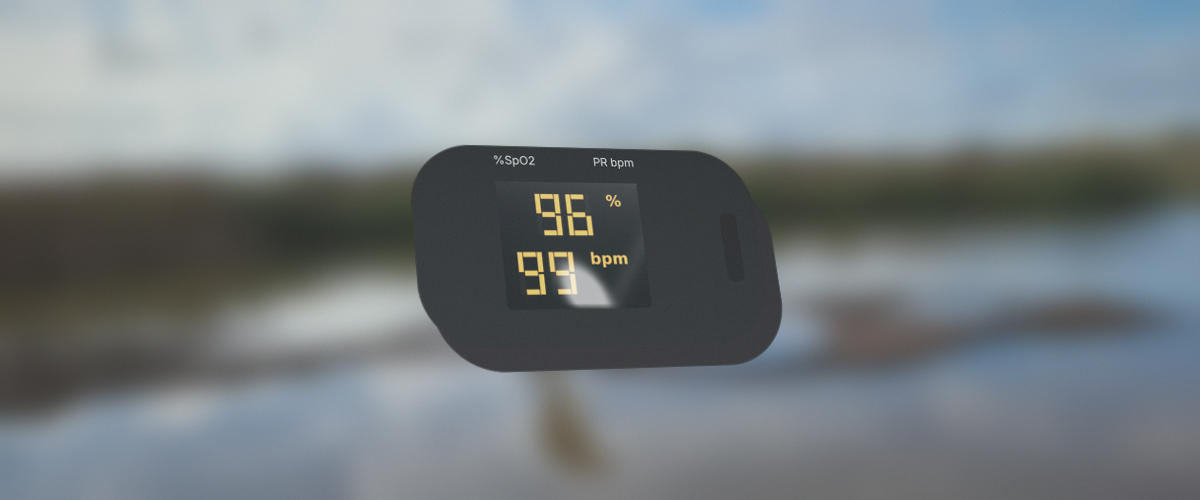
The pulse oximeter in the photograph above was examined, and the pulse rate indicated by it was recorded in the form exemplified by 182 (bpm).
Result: 99 (bpm)
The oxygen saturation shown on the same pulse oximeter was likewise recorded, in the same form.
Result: 96 (%)
